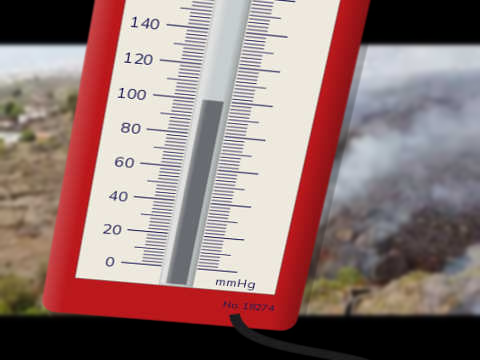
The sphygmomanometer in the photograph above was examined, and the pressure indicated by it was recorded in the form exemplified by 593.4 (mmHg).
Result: 100 (mmHg)
